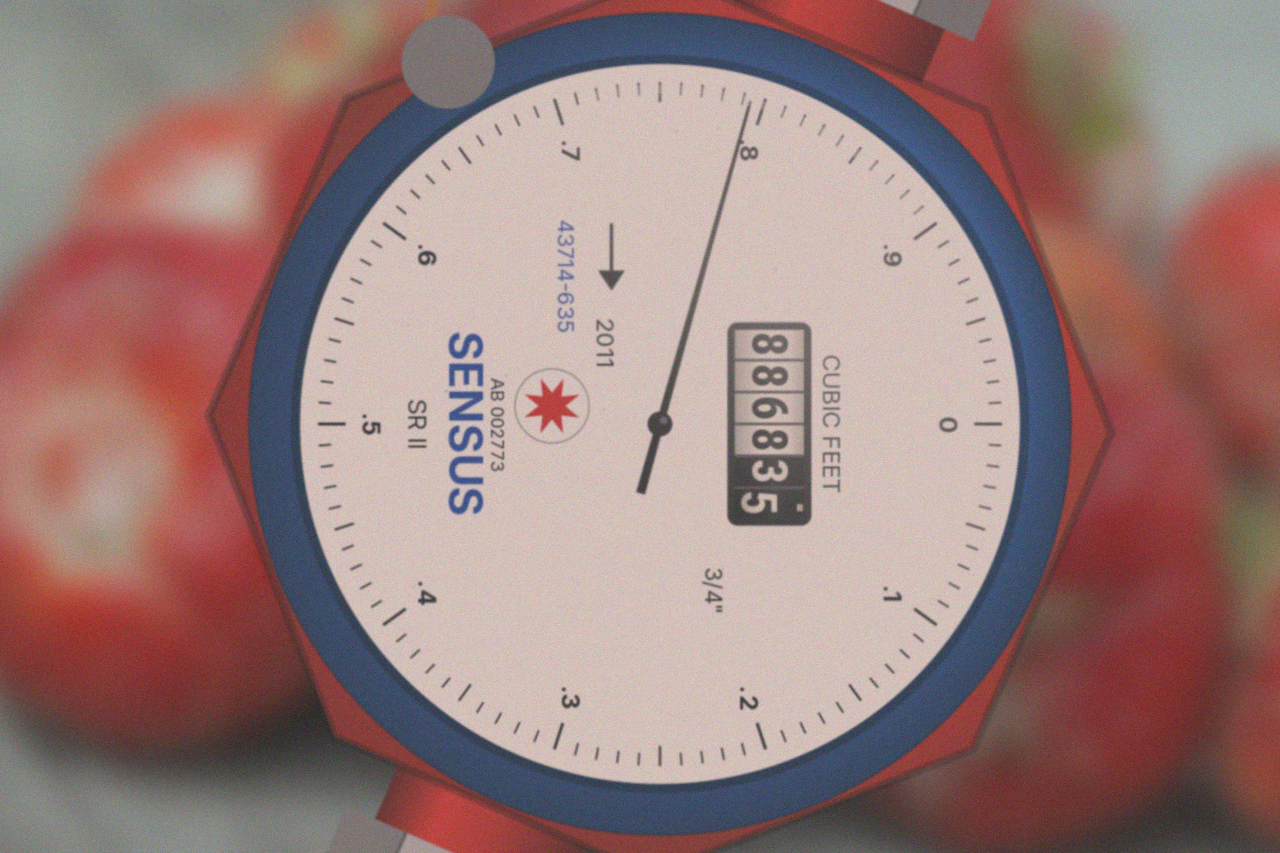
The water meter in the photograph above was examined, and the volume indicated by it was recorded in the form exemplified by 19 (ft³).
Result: 886834.79 (ft³)
